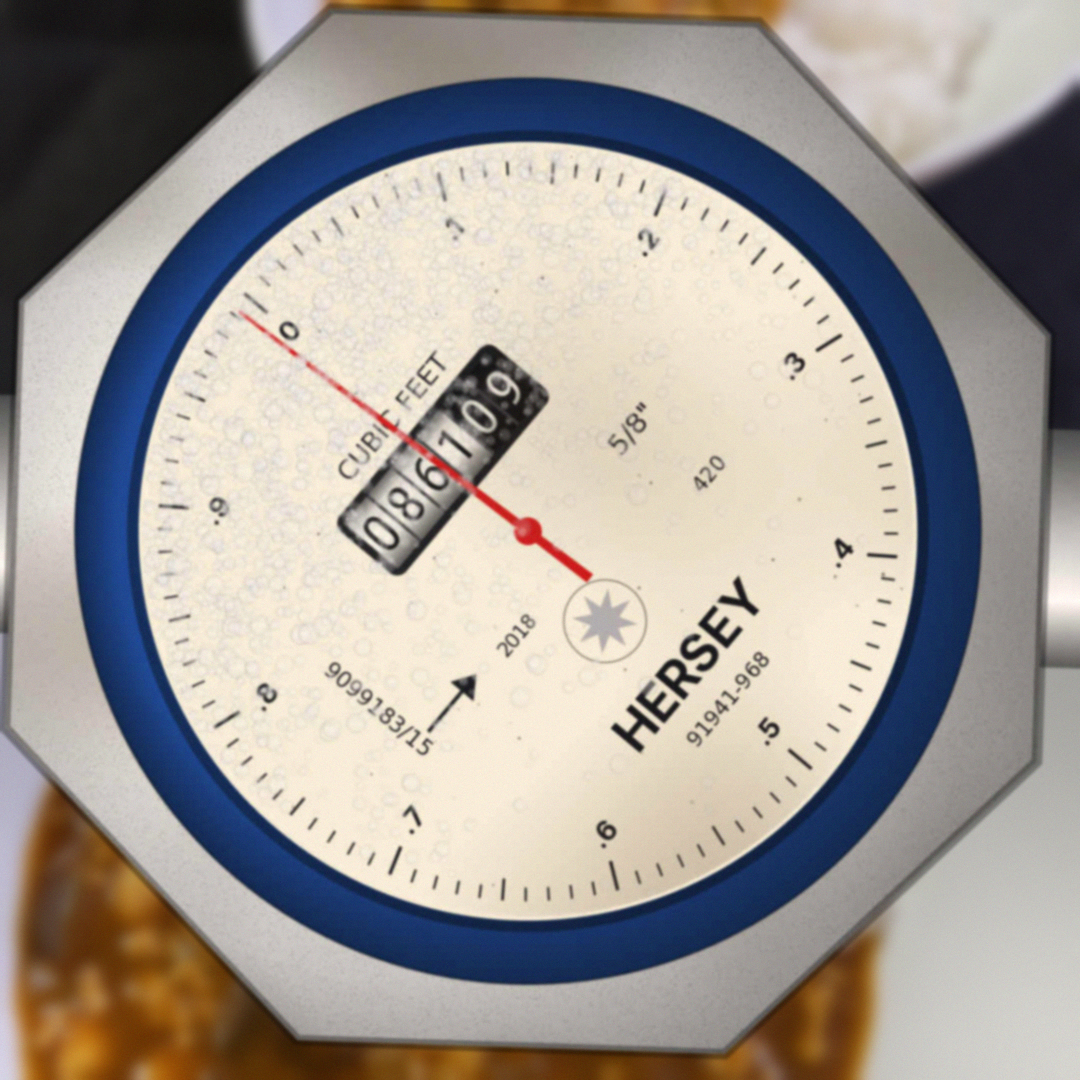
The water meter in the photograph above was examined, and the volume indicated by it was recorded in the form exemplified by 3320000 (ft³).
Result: 86108.99 (ft³)
